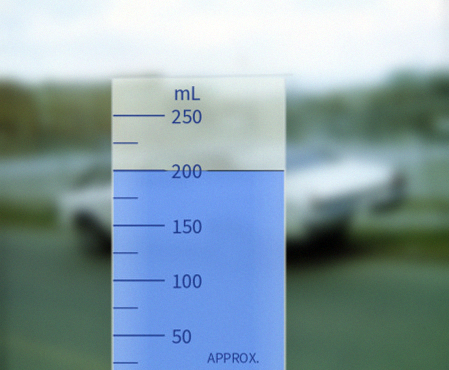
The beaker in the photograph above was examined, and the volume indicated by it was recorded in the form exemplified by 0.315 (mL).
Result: 200 (mL)
